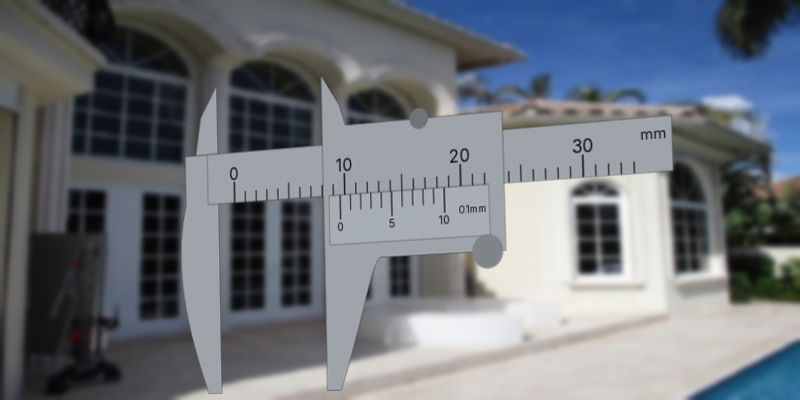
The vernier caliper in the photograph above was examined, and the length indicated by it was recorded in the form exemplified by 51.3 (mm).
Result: 9.6 (mm)
